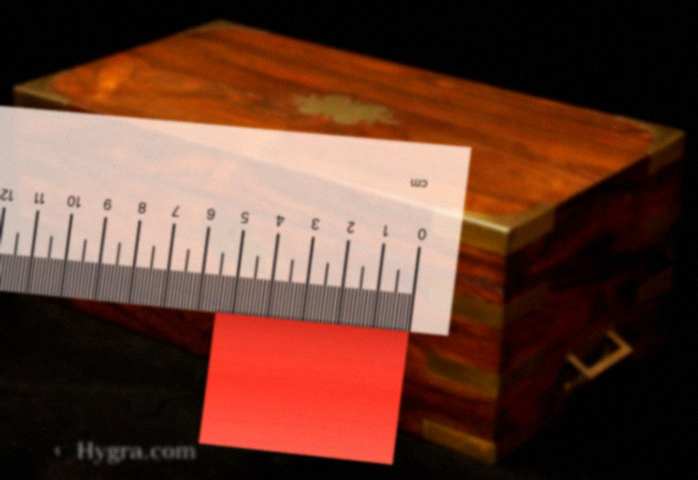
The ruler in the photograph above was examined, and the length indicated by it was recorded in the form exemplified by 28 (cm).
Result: 5.5 (cm)
